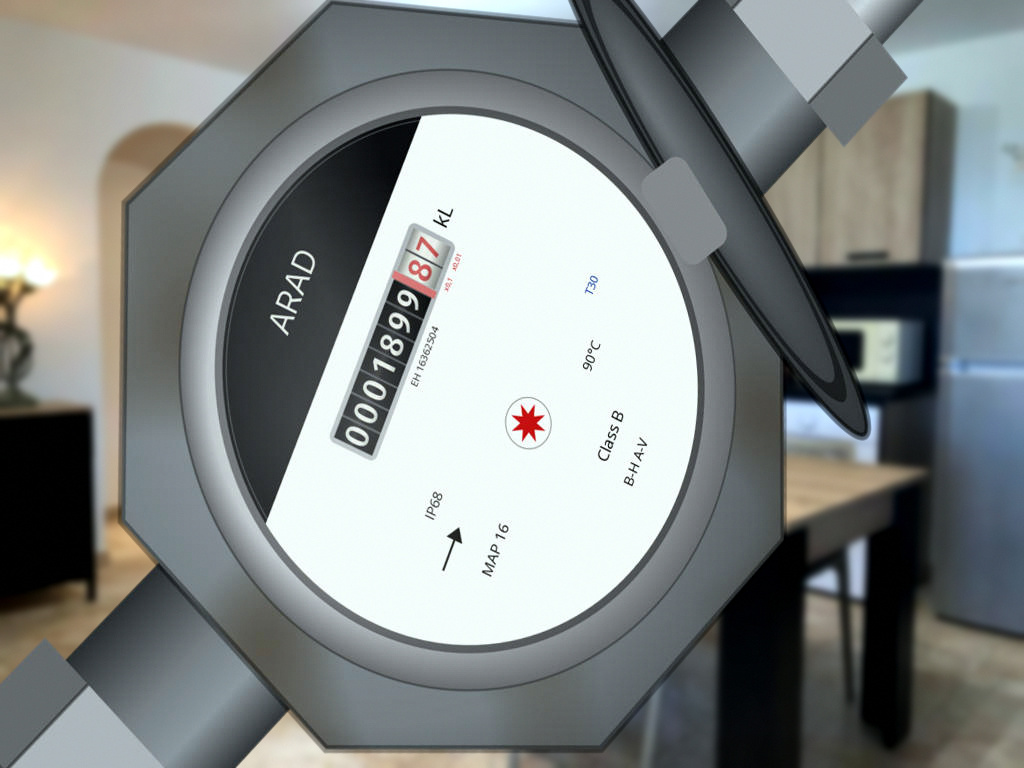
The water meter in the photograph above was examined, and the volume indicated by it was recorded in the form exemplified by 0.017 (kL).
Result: 1899.87 (kL)
